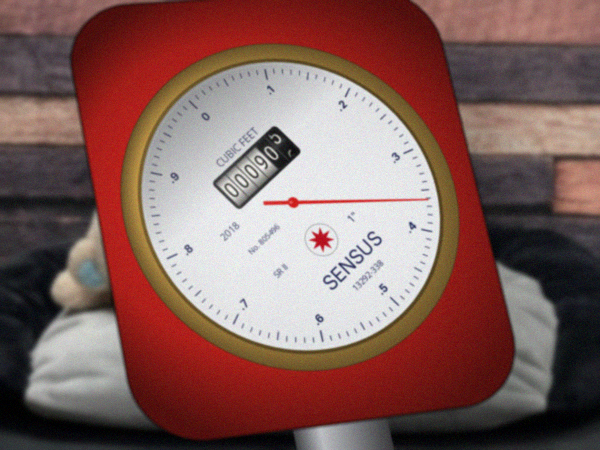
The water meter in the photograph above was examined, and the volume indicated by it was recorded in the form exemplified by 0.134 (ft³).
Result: 905.36 (ft³)
